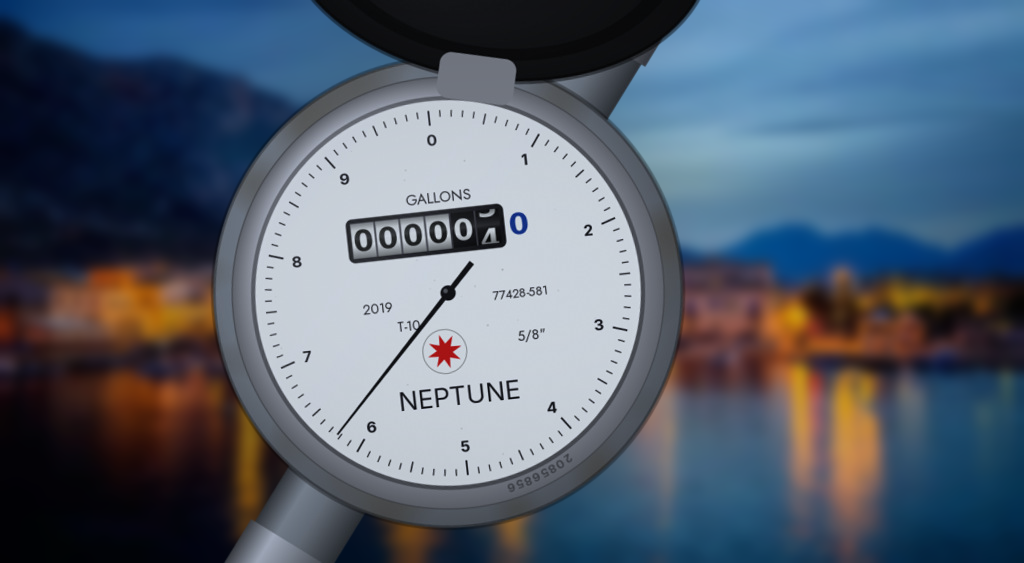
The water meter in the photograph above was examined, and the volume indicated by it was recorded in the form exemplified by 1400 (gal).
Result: 36.2 (gal)
